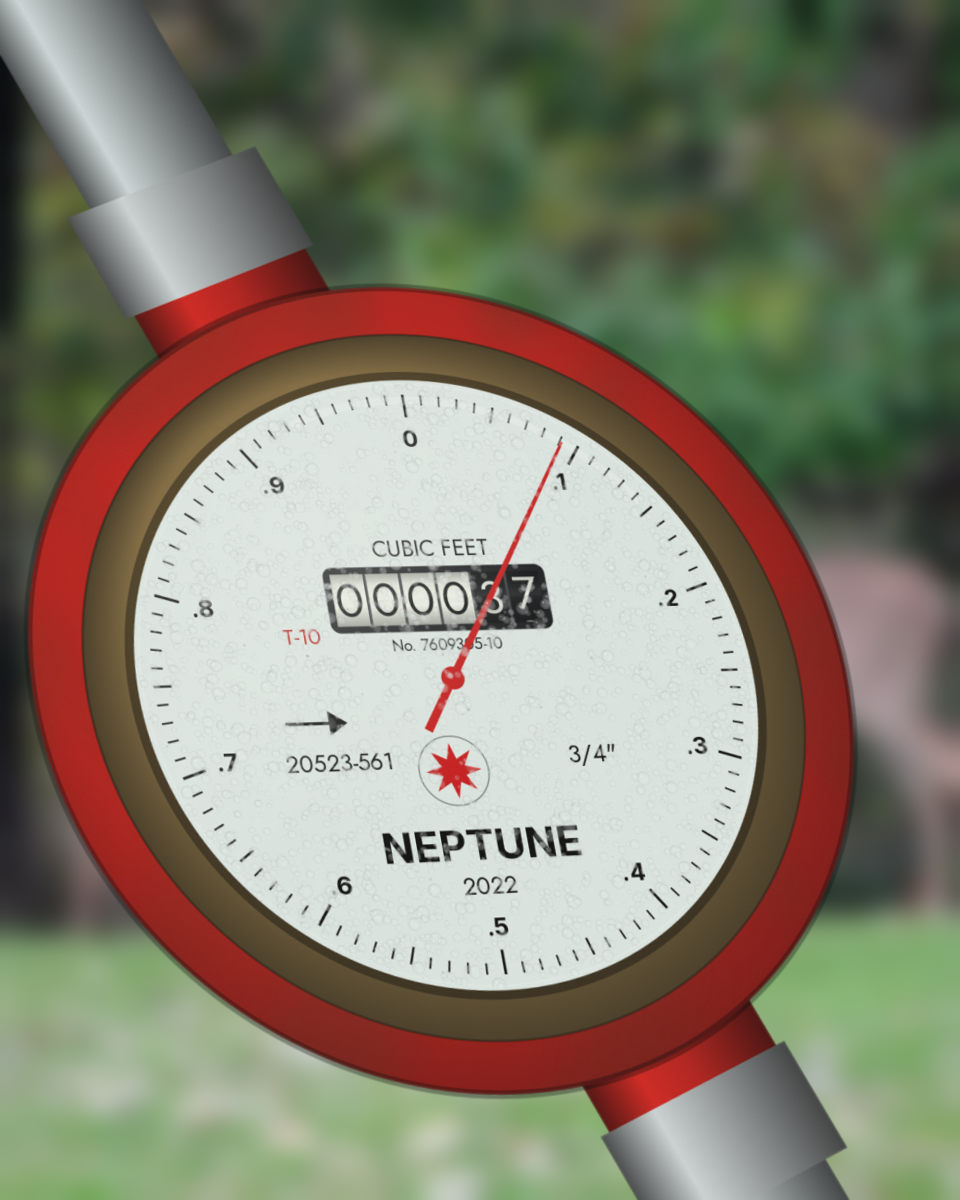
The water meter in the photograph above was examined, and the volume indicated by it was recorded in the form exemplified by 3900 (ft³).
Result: 37.09 (ft³)
